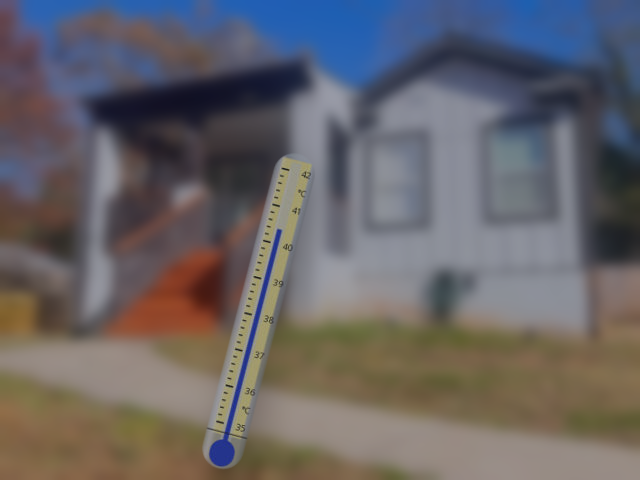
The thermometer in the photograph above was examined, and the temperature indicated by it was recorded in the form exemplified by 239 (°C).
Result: 40.4 (°C)
